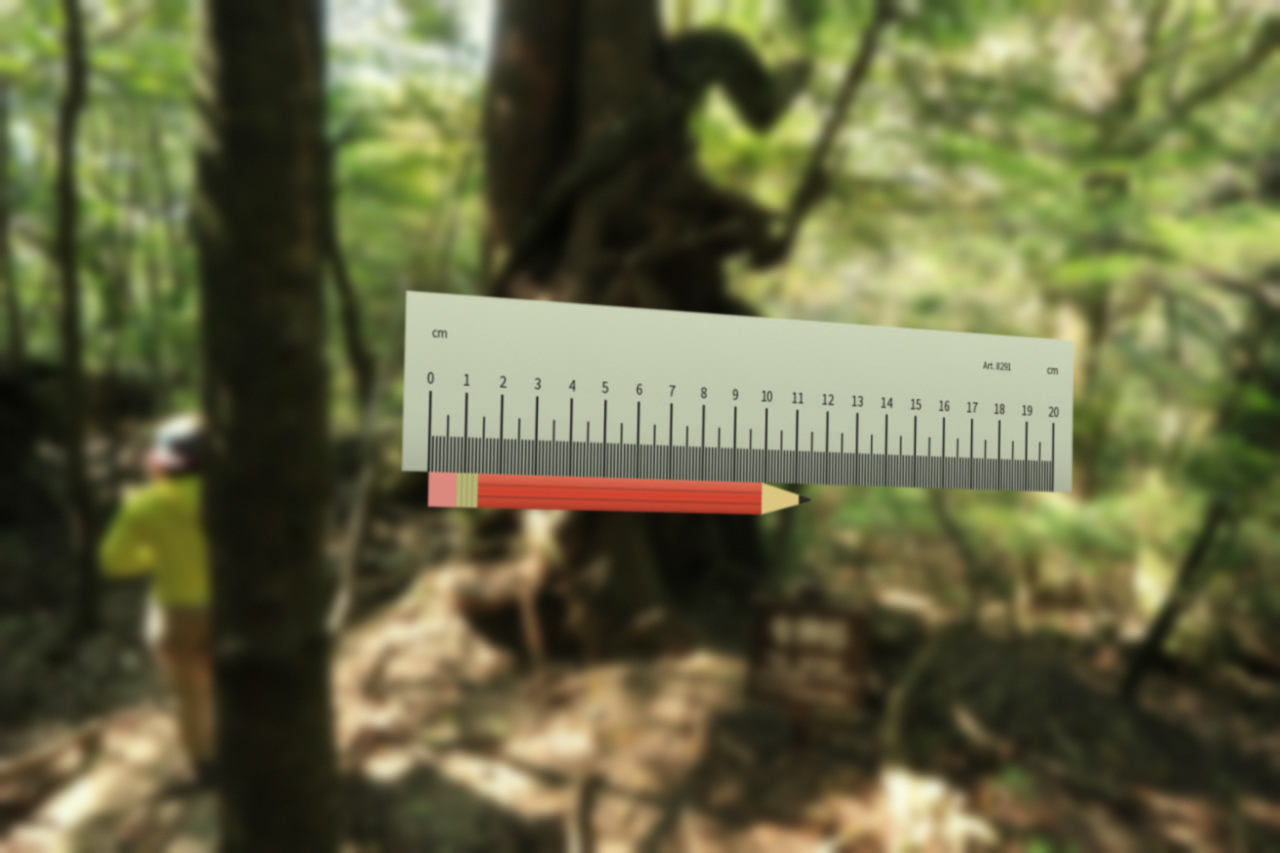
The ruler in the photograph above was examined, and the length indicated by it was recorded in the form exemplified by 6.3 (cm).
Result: 11.5 (cm)
